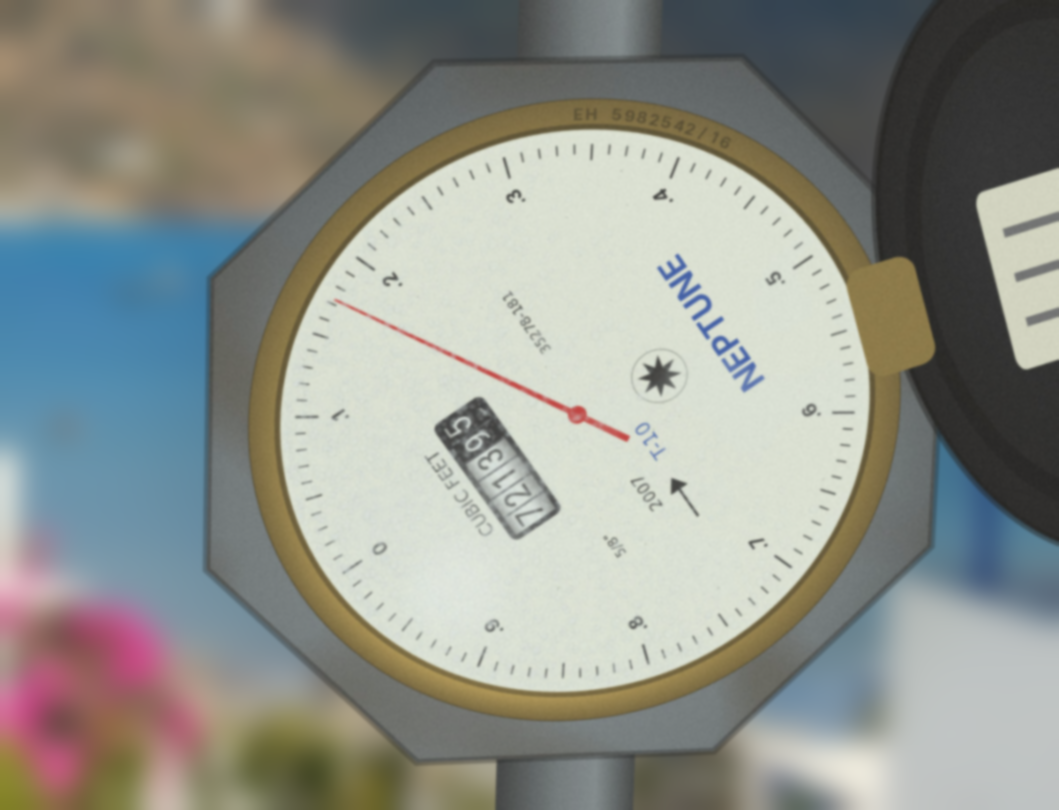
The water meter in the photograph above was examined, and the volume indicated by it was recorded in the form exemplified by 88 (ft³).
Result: 721395.17 (ft³)
